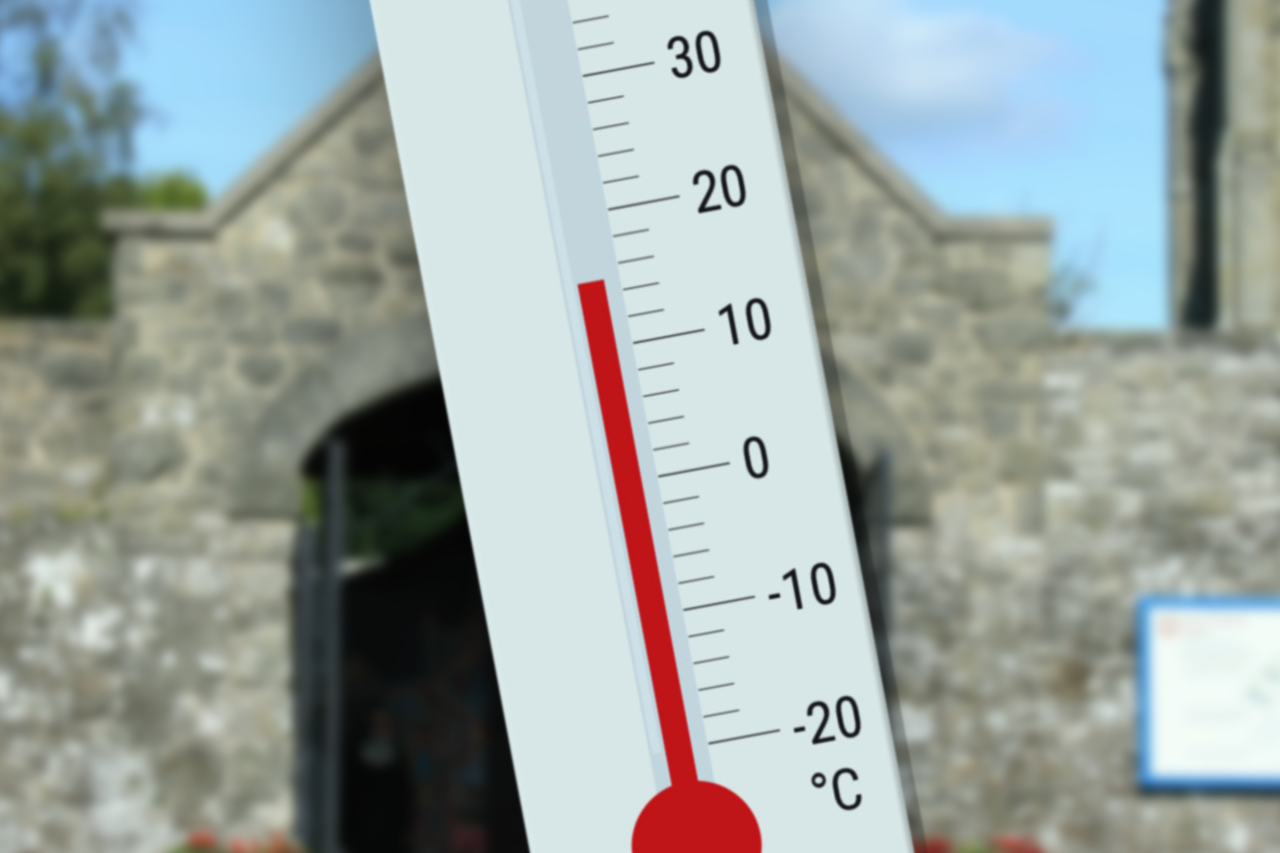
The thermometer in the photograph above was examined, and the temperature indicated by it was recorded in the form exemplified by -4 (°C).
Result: 15 (°C)
